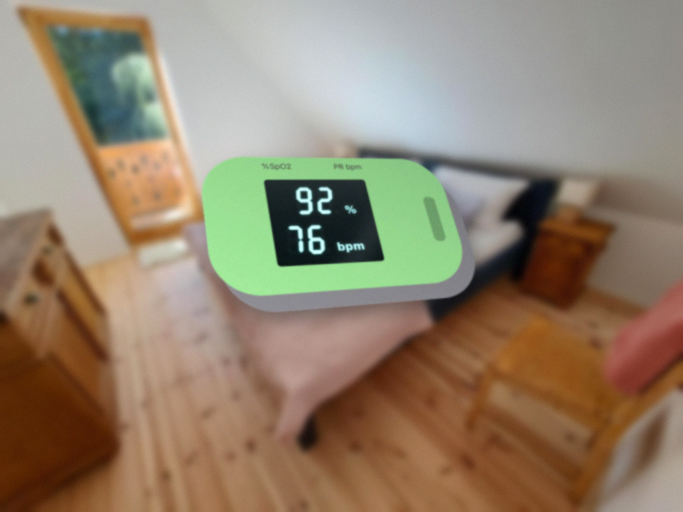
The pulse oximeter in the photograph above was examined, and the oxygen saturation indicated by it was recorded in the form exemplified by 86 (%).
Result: 92 (%)
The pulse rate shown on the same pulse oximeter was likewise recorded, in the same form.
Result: 76 (bpm)
